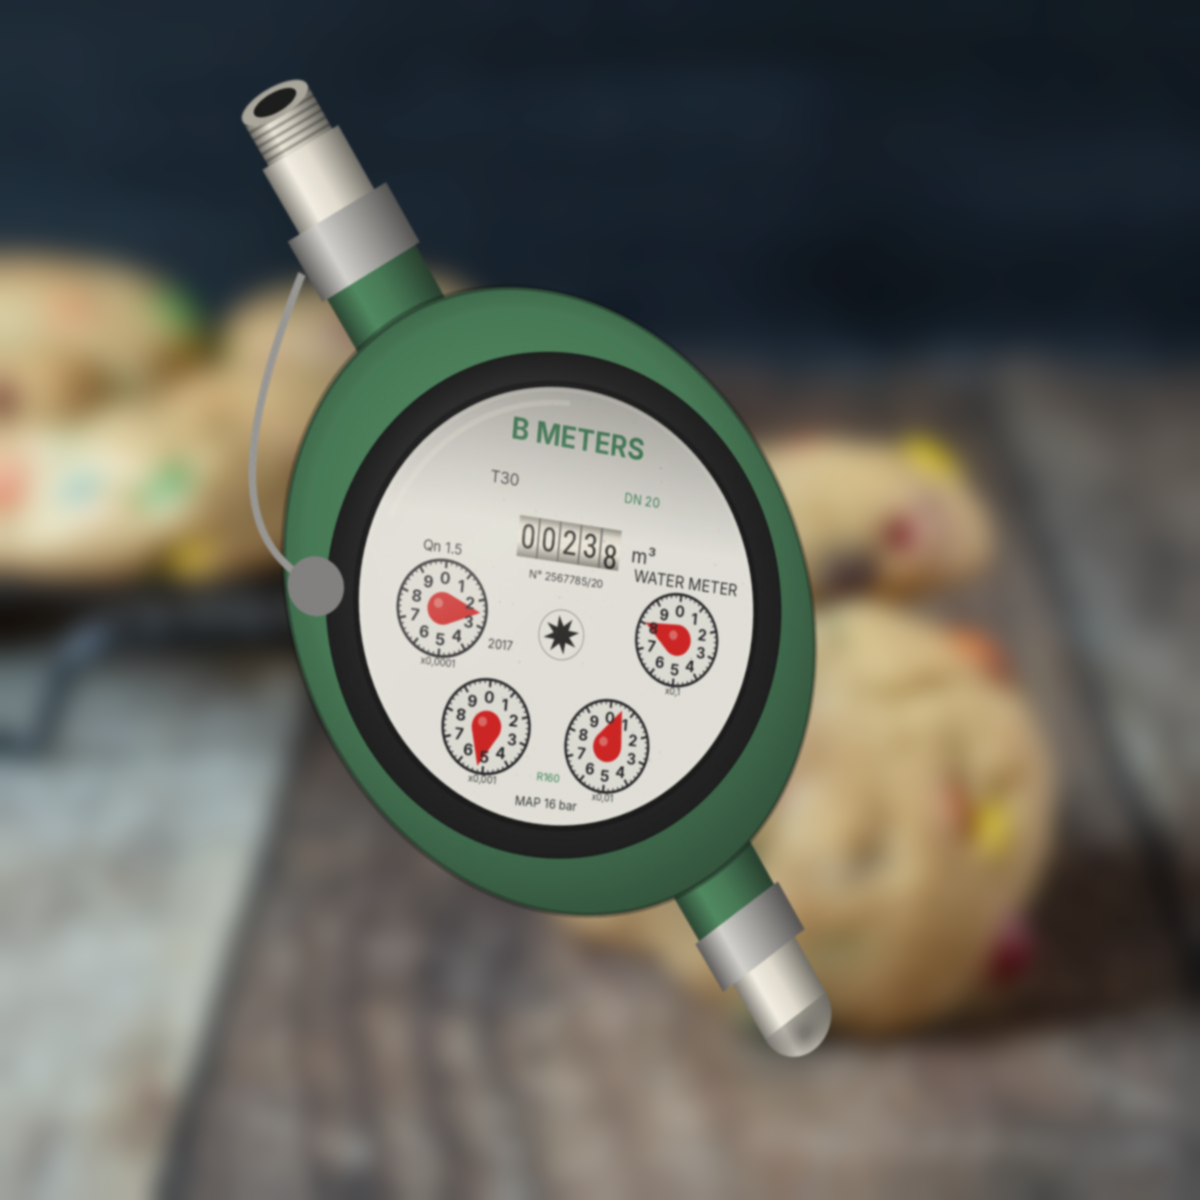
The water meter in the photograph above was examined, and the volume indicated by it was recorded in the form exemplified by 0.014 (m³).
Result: 237.8052 (m³)
